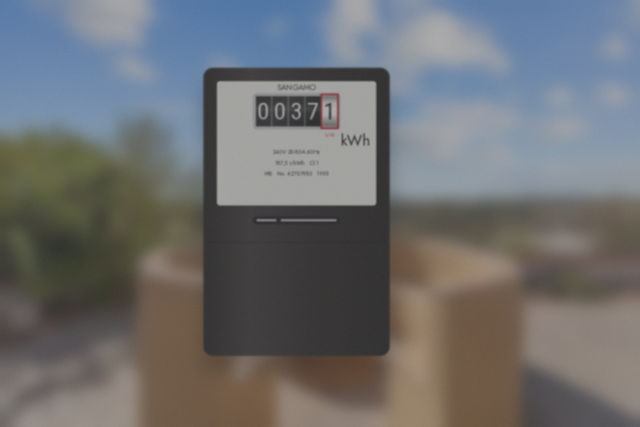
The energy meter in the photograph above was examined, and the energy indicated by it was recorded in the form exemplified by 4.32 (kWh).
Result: 37.1 (kWh)
